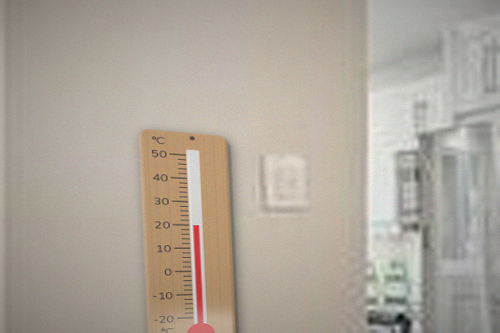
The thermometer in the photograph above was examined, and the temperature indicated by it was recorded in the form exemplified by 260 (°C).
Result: 20 (°C)
